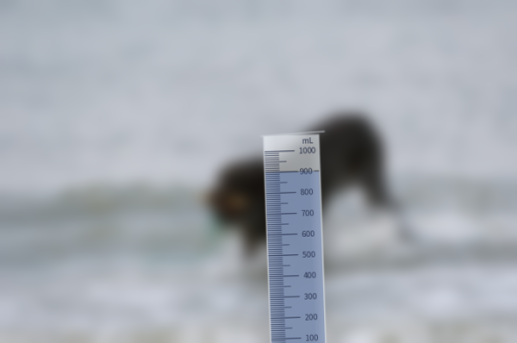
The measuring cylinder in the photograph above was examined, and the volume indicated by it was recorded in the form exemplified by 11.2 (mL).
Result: 900 (mL)
